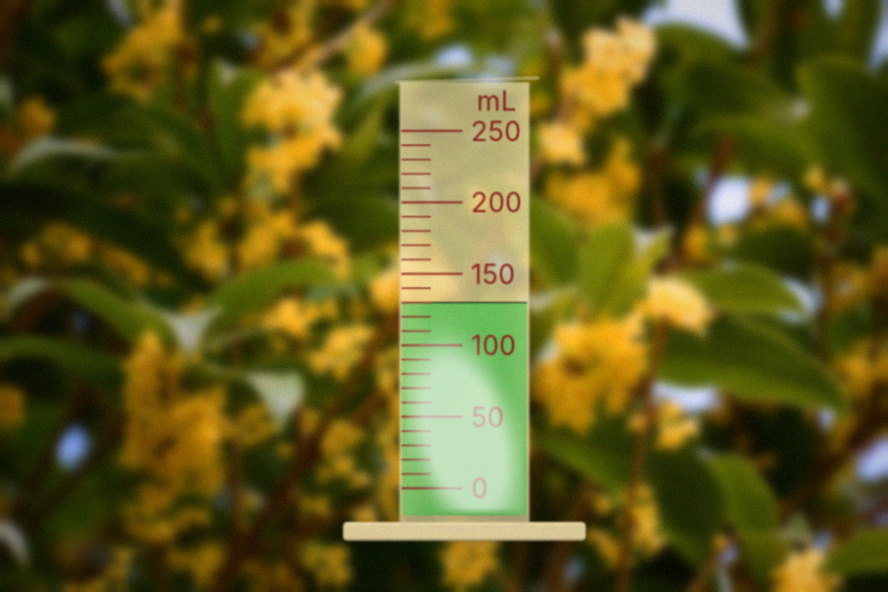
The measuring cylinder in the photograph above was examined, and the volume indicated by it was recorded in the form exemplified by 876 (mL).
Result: 130 (mL)
